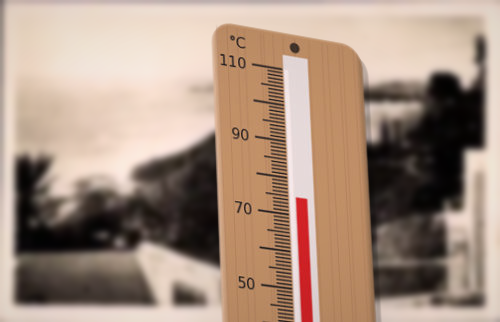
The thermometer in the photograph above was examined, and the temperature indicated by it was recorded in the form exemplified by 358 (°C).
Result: 75 (°C)
